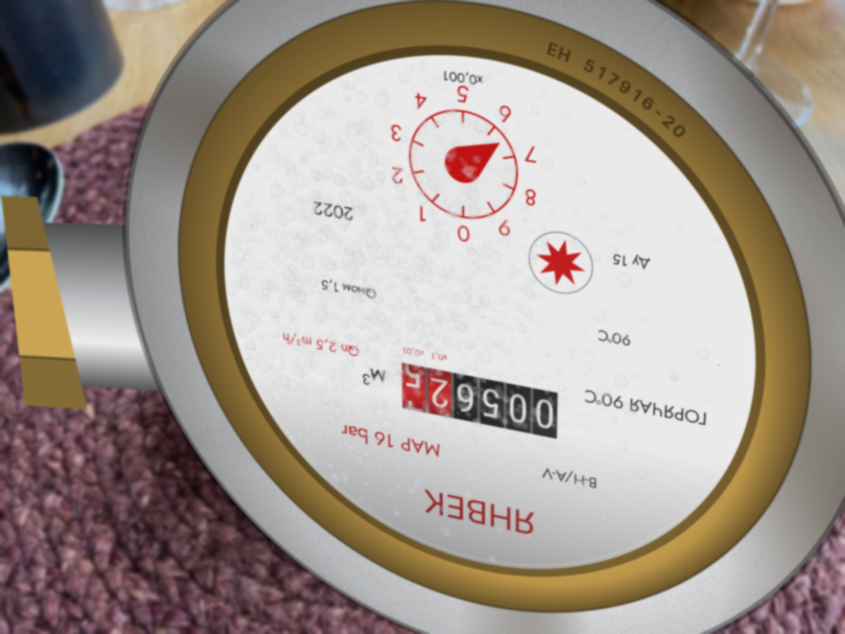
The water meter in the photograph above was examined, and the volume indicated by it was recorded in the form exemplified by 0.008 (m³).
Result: 56.246 (m³)
